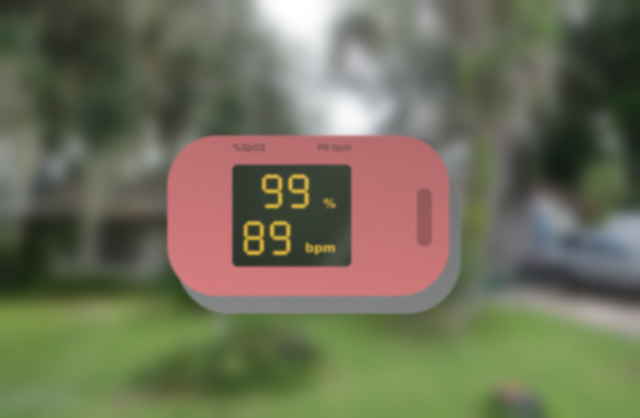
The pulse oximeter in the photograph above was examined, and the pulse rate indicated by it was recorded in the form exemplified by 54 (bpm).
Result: 89 (bpm)
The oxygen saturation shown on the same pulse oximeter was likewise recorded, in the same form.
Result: 99 (%)
